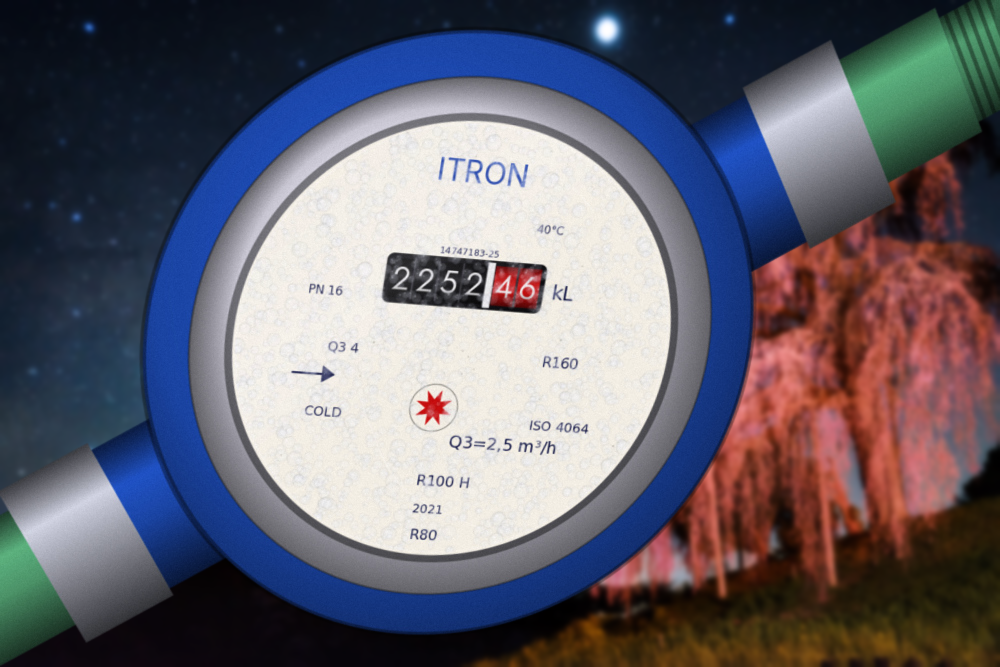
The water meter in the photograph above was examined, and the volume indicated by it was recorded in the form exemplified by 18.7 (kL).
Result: 2252.46 (kL)
